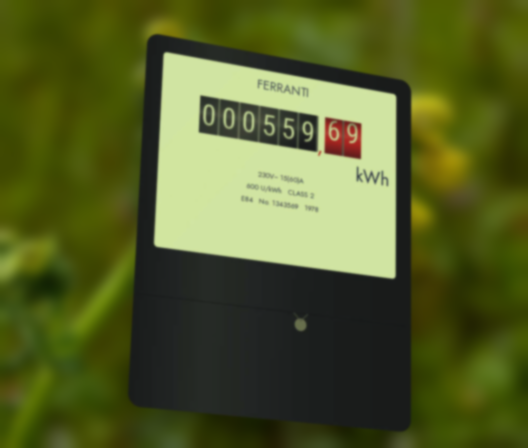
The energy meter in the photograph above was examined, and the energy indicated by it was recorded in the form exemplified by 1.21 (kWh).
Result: 559.69 (kWh)
